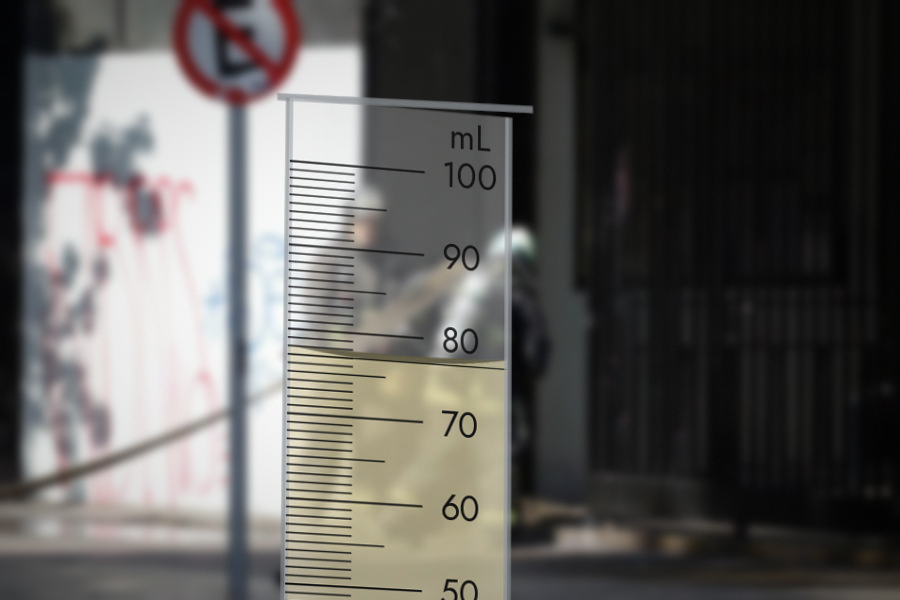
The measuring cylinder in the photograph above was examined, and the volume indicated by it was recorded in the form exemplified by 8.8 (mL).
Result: 77 (mL)
